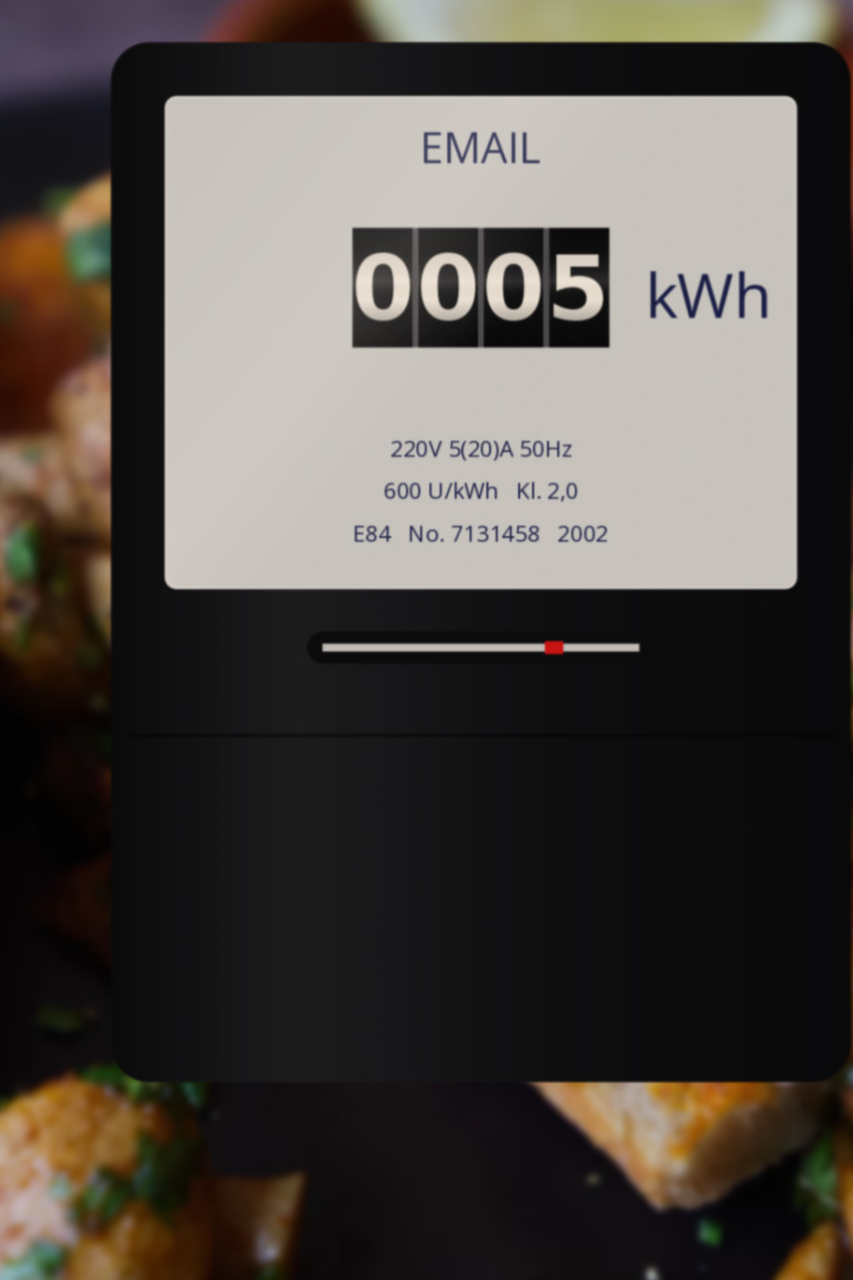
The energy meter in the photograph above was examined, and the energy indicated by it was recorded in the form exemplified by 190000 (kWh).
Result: 5 (kWh)
